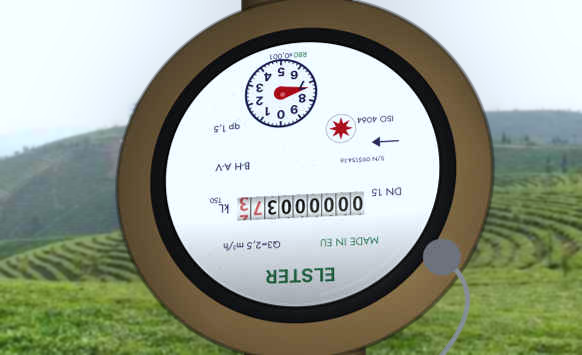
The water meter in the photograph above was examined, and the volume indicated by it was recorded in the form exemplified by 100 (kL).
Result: 3.727 (kL)
